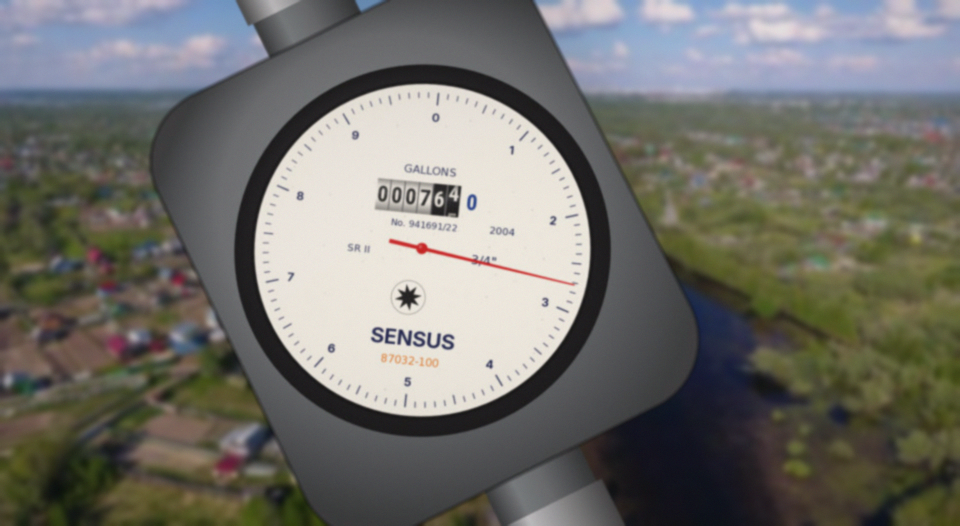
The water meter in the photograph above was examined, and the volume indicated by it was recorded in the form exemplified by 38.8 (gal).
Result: 7642.7 (gal)
